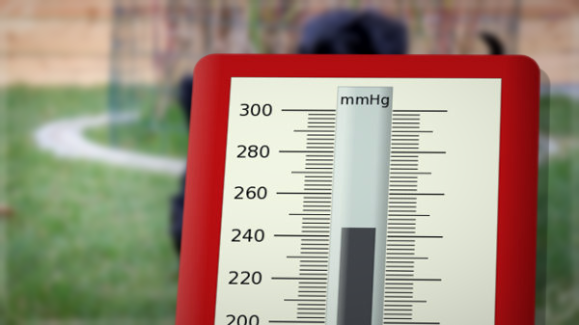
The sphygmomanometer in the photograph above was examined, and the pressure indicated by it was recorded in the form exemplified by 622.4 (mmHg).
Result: 244 (mmHg)
